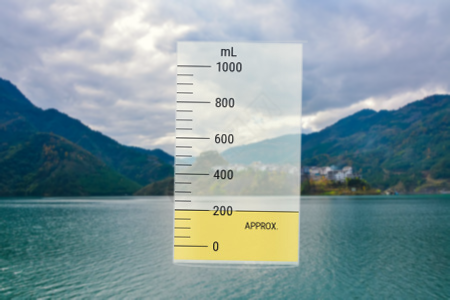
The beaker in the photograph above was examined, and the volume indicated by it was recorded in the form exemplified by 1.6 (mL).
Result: 200 (mL)
